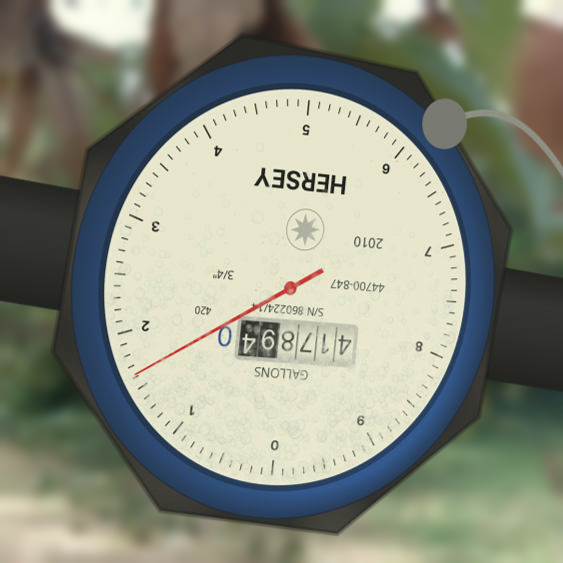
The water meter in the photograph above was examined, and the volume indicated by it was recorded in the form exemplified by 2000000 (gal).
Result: 4178941.6 (gal)
